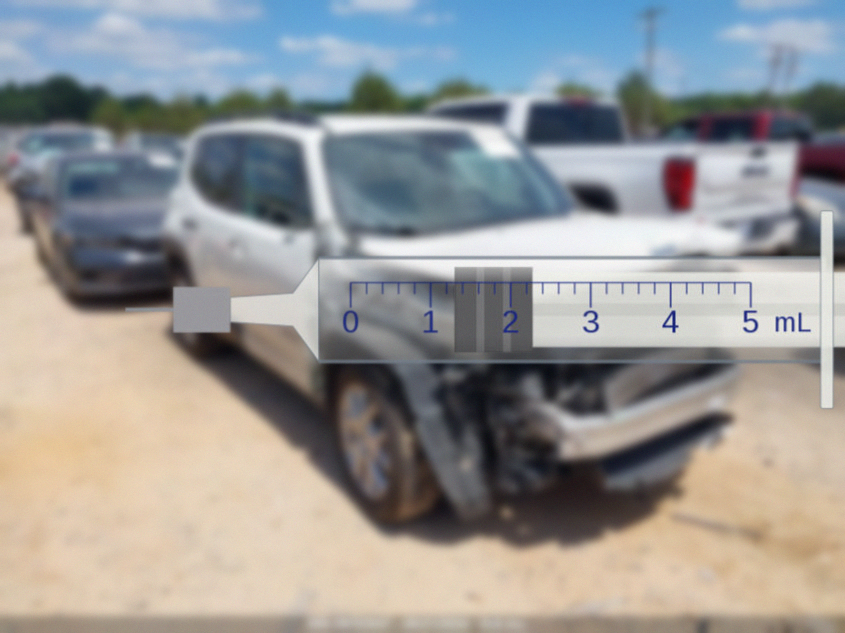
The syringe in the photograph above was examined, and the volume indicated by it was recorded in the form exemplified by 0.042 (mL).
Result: 1.3 (mL)
